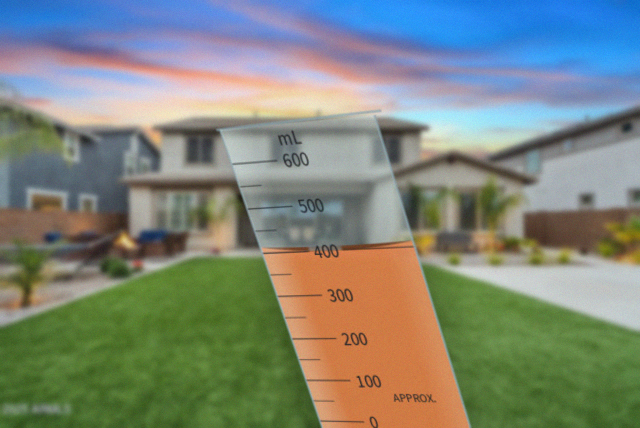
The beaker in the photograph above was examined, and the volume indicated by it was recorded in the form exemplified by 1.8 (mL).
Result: 400 (mL)
